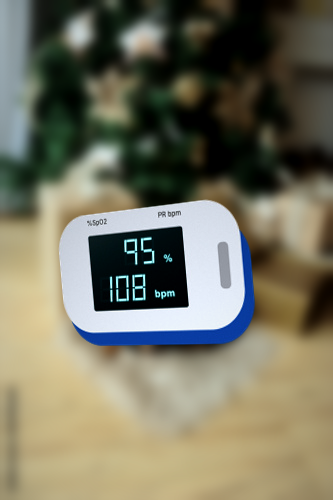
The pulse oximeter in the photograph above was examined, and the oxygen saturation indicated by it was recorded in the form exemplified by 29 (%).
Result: 95 (%)
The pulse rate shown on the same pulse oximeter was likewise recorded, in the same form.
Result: 108 (bpm)
